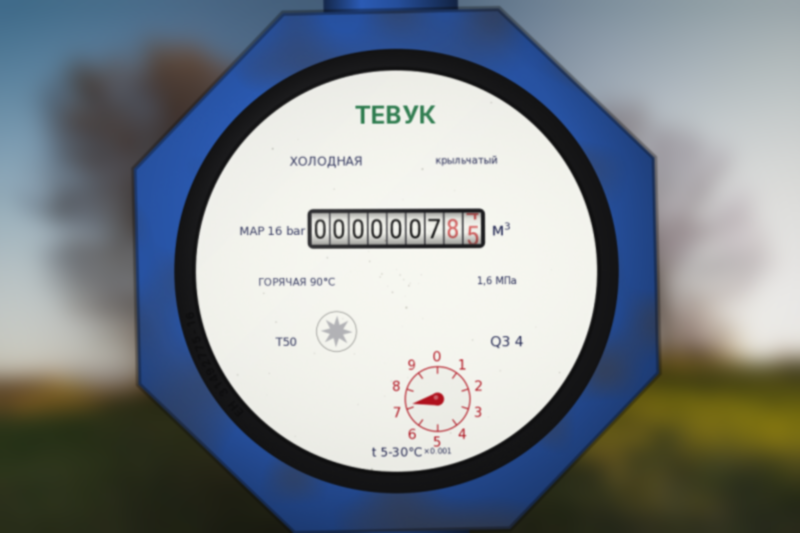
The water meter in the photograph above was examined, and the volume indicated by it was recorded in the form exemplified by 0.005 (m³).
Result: 7.847 (m³)
